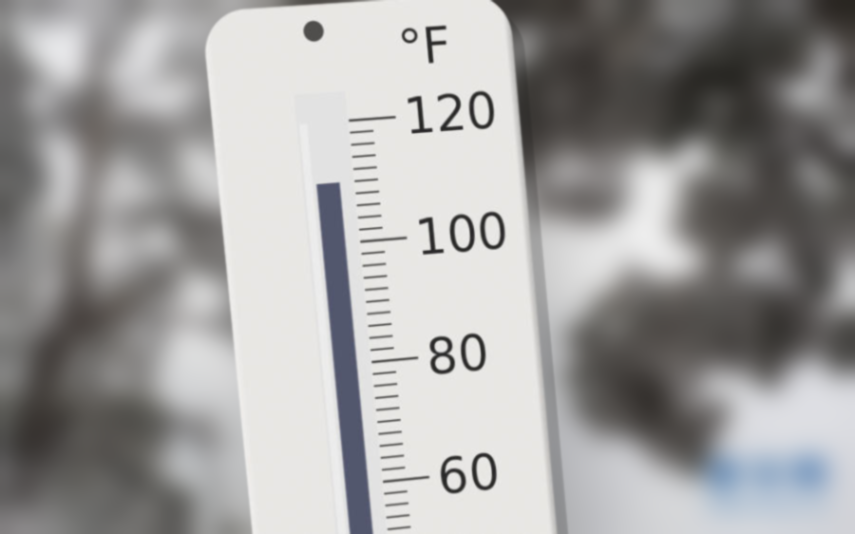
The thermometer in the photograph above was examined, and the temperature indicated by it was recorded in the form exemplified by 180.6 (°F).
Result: 110 (°F)
